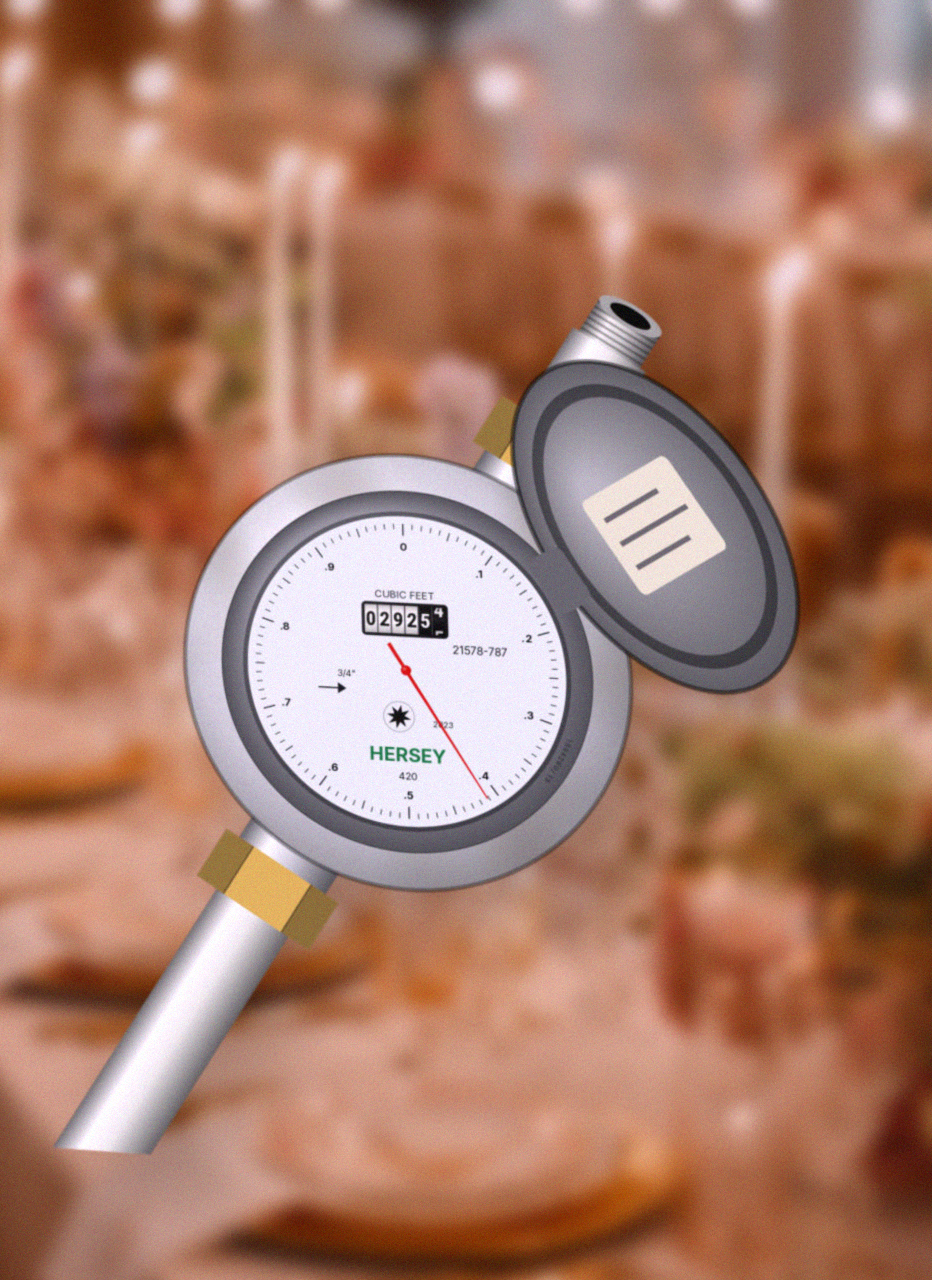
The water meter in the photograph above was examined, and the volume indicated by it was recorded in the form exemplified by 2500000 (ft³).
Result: 29254.41 (ft³)
